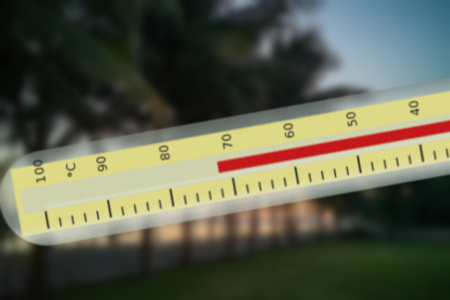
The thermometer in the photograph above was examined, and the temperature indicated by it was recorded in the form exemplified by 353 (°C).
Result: 72 (°C)
